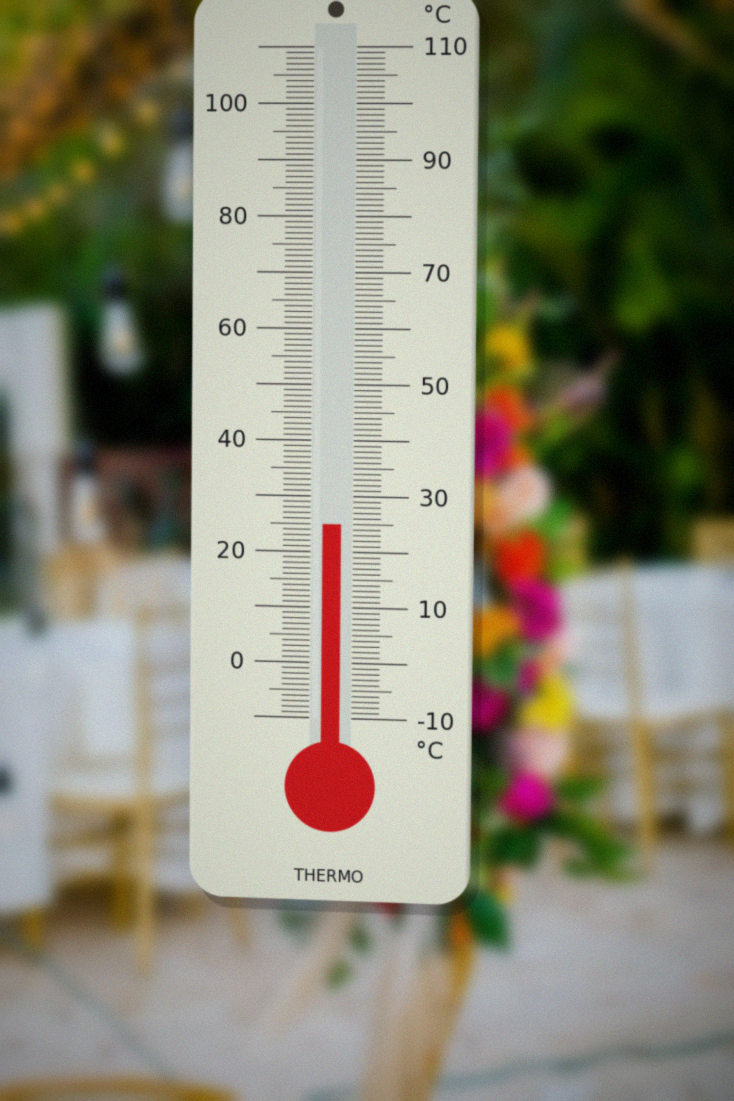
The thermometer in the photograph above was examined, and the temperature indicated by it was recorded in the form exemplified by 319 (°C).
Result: 25 (°C)
